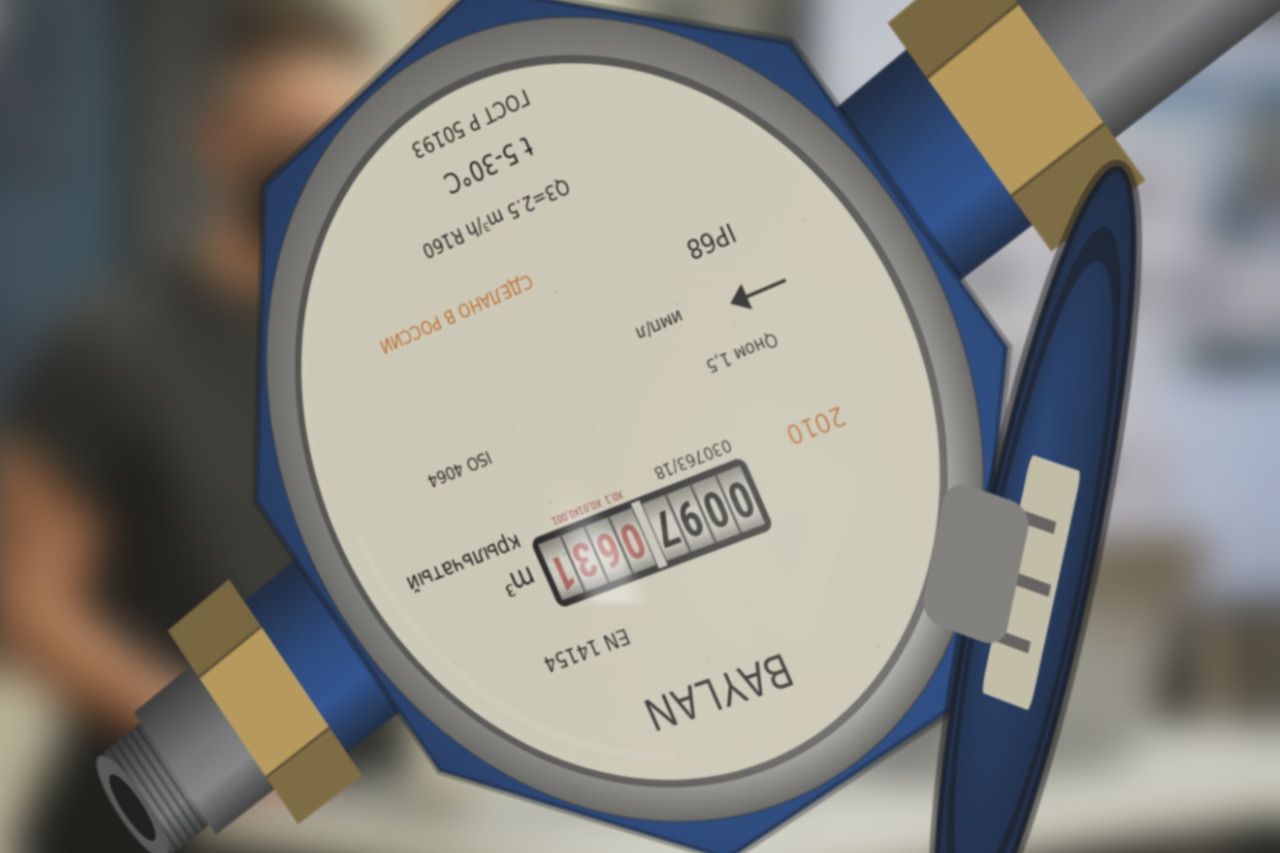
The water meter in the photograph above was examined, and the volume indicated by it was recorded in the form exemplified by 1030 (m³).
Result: 97.0631 (m³)
